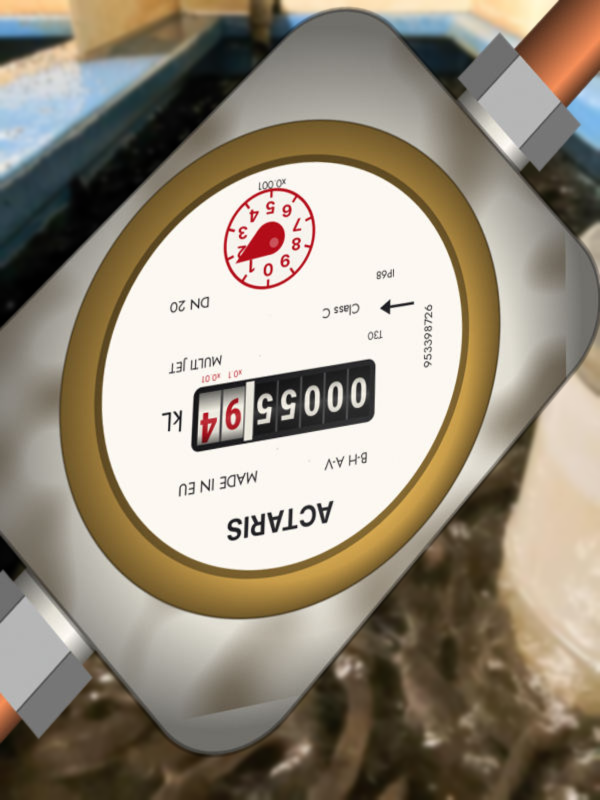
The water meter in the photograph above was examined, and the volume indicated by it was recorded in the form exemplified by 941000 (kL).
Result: 55.941 (kL)
